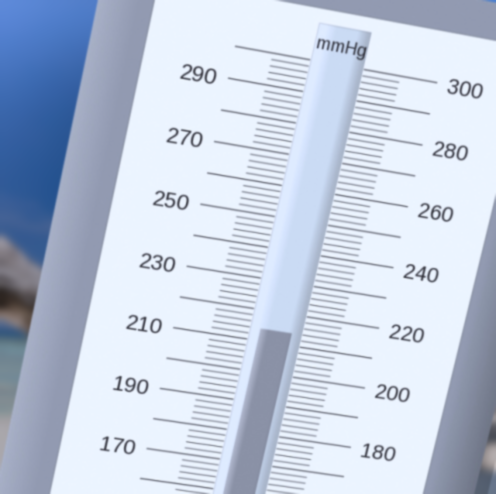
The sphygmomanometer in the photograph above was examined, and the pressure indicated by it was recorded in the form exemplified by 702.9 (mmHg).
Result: 214 (mmHg)
